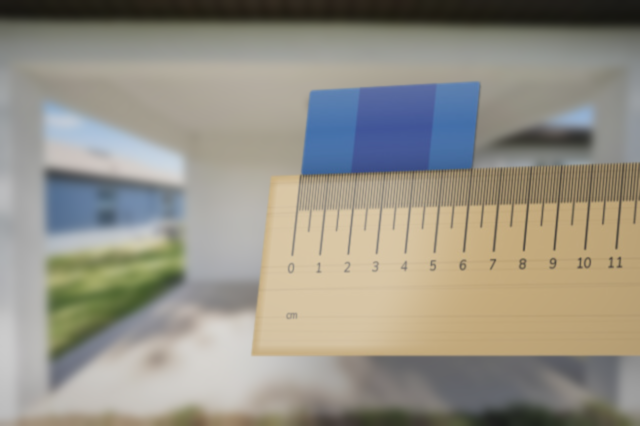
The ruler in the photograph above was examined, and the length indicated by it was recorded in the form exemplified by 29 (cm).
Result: 6 (cm)
